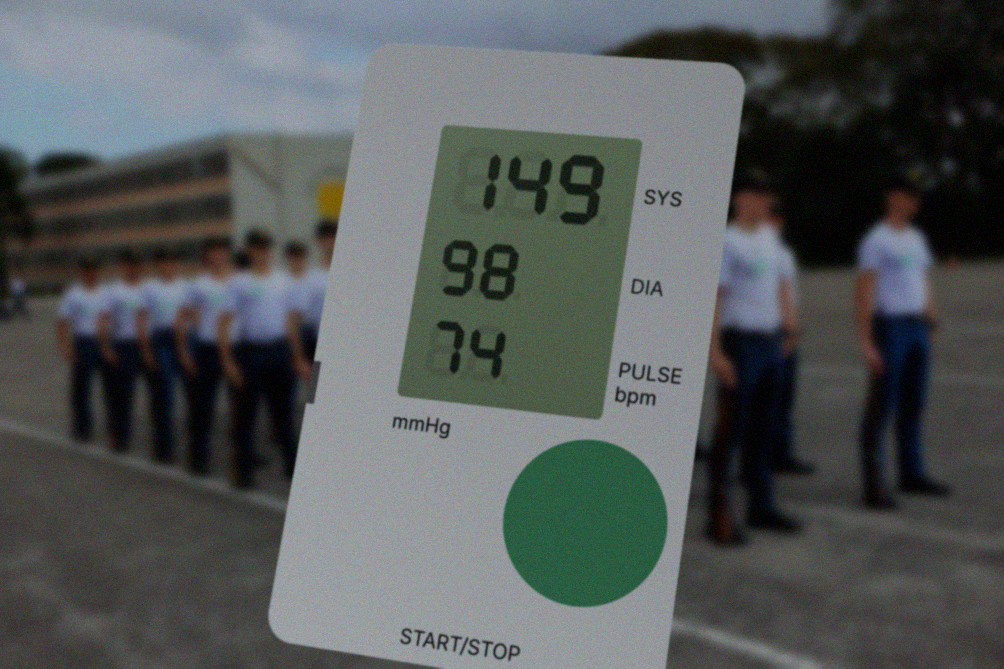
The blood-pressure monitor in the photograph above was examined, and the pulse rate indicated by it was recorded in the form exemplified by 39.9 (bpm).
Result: 74 (bpm)
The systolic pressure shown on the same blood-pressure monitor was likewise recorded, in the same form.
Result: 149 (mmHg)
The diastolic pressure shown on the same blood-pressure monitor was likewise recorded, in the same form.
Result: 98 (mmHg)
